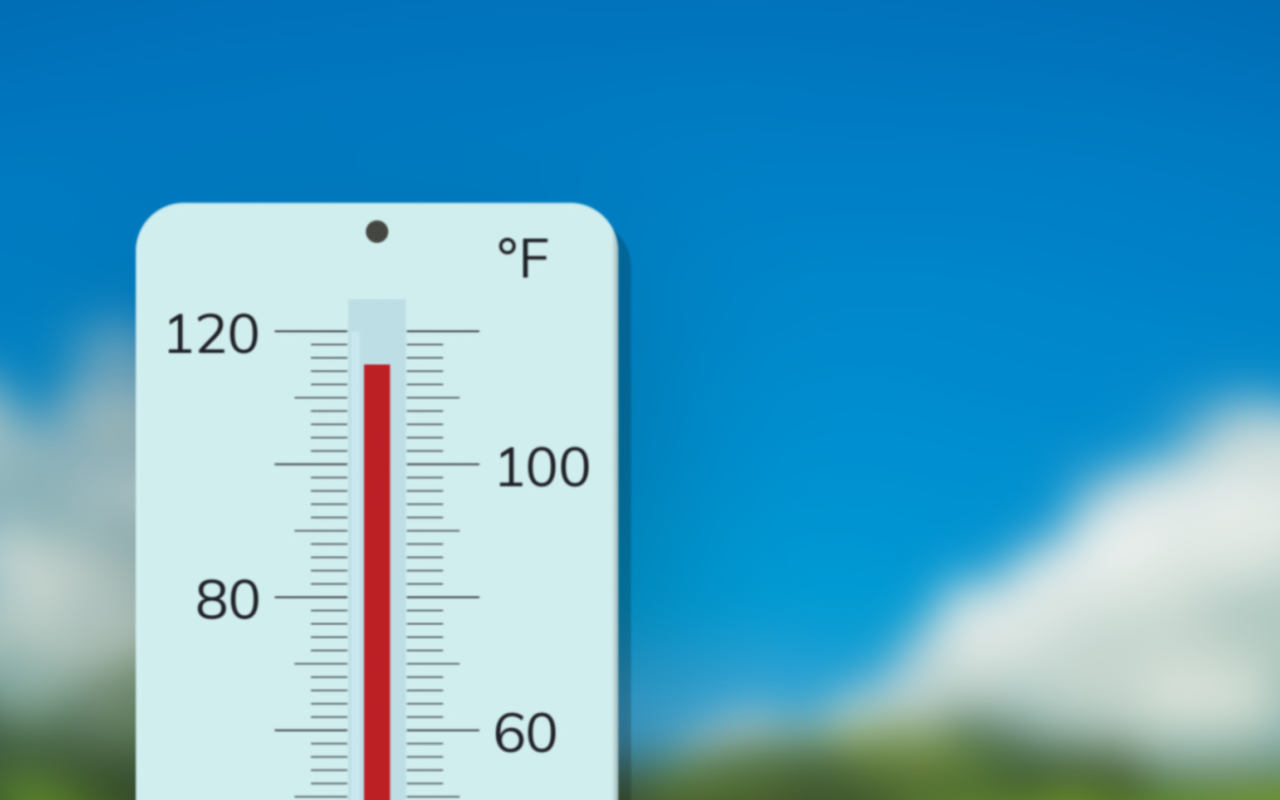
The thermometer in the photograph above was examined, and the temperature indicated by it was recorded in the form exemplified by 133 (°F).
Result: 115 (°F)
